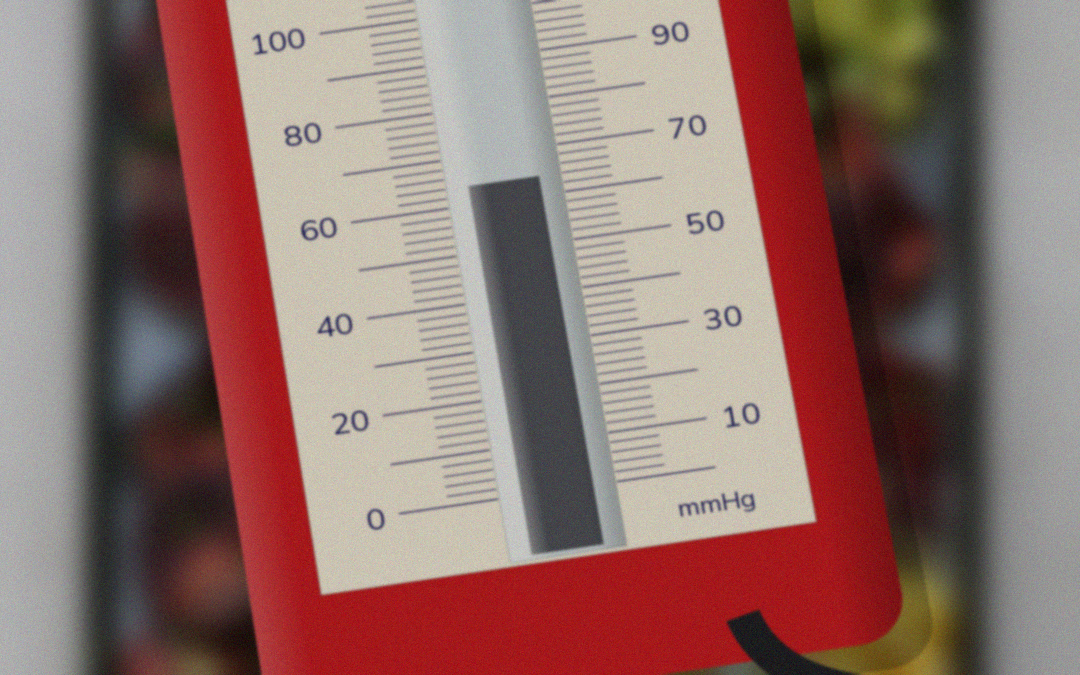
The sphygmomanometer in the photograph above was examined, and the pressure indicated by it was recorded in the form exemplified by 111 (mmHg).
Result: 64 (mmHg)
